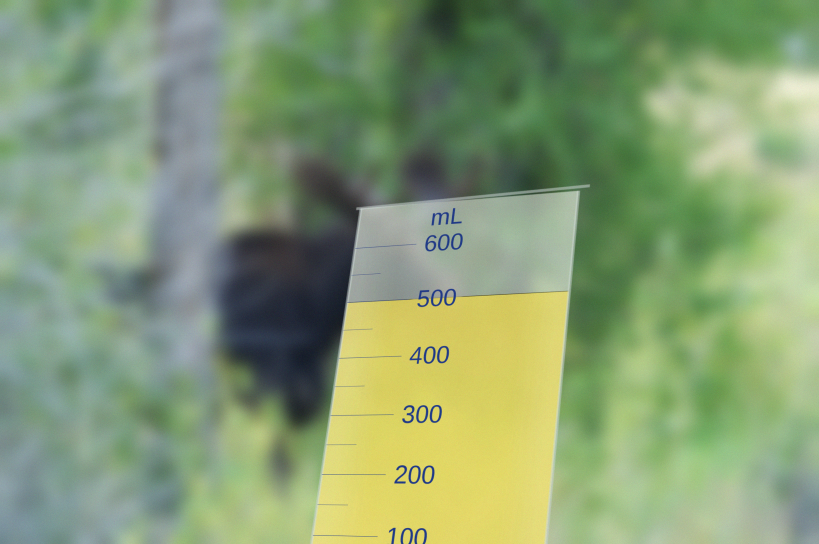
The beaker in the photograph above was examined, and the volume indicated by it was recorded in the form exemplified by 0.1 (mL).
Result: 500 (mL)
